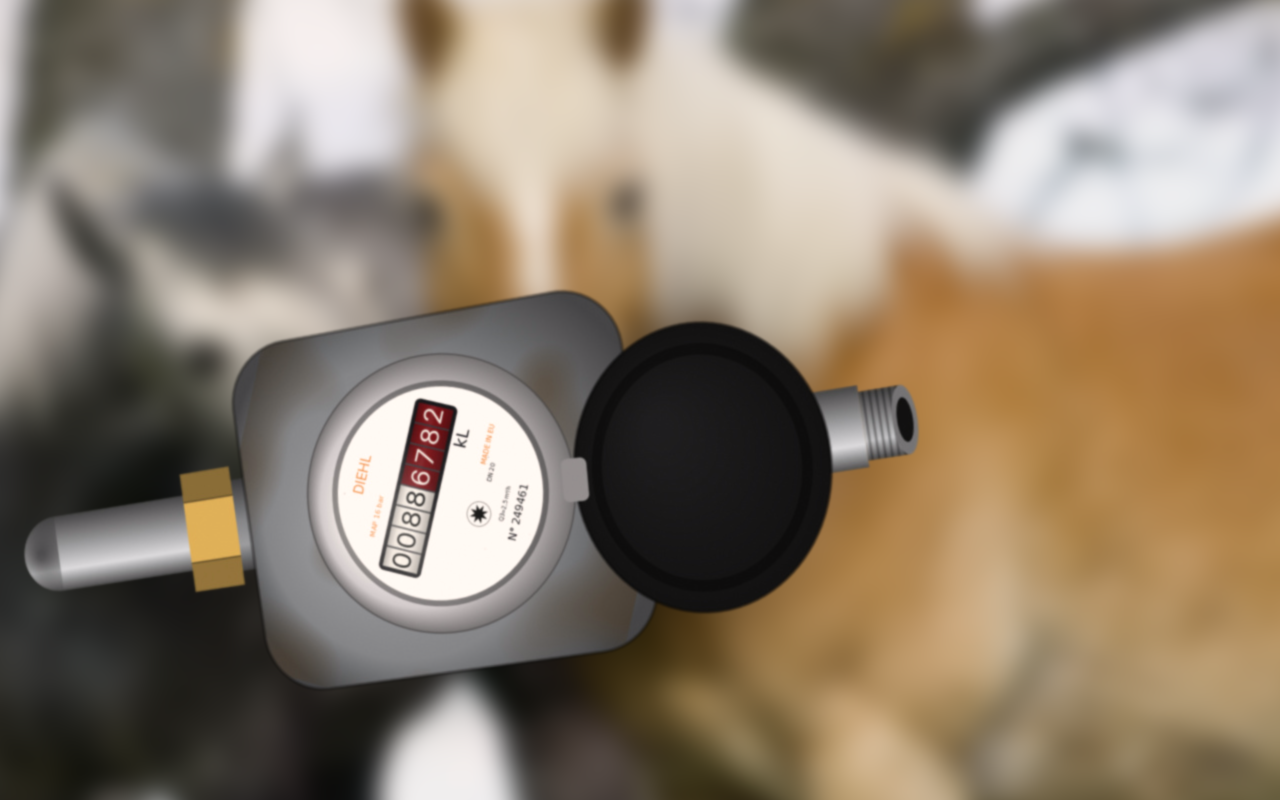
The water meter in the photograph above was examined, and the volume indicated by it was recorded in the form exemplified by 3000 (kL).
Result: 88.6782 (kL)
